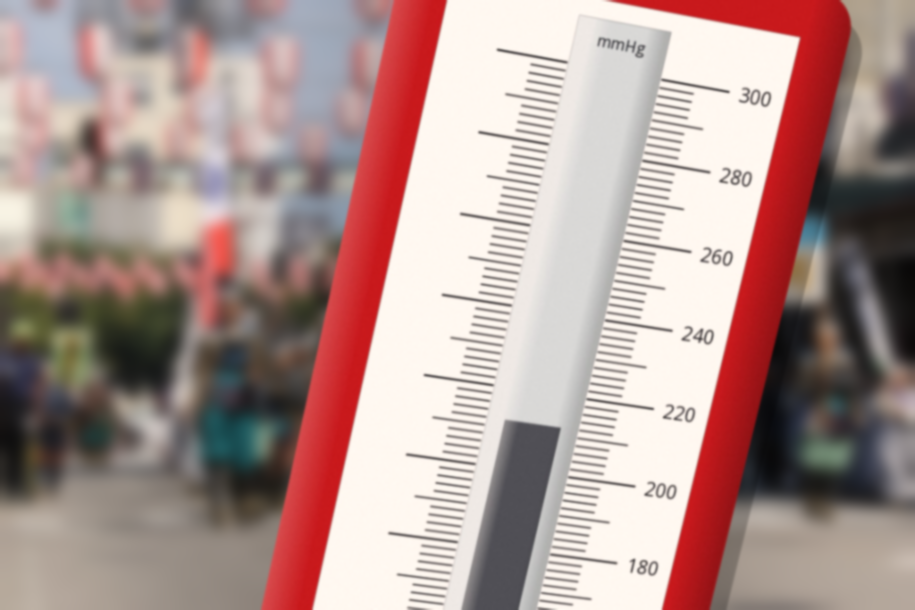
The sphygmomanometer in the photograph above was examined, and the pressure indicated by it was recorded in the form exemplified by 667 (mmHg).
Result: 212 (mmHg)
